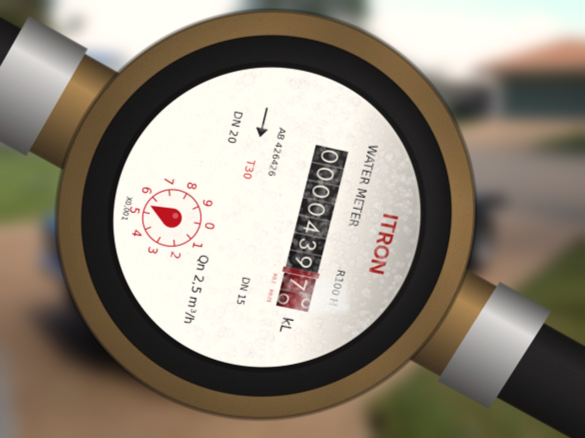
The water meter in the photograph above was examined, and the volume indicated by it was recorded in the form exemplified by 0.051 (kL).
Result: 439.785 (kL)
